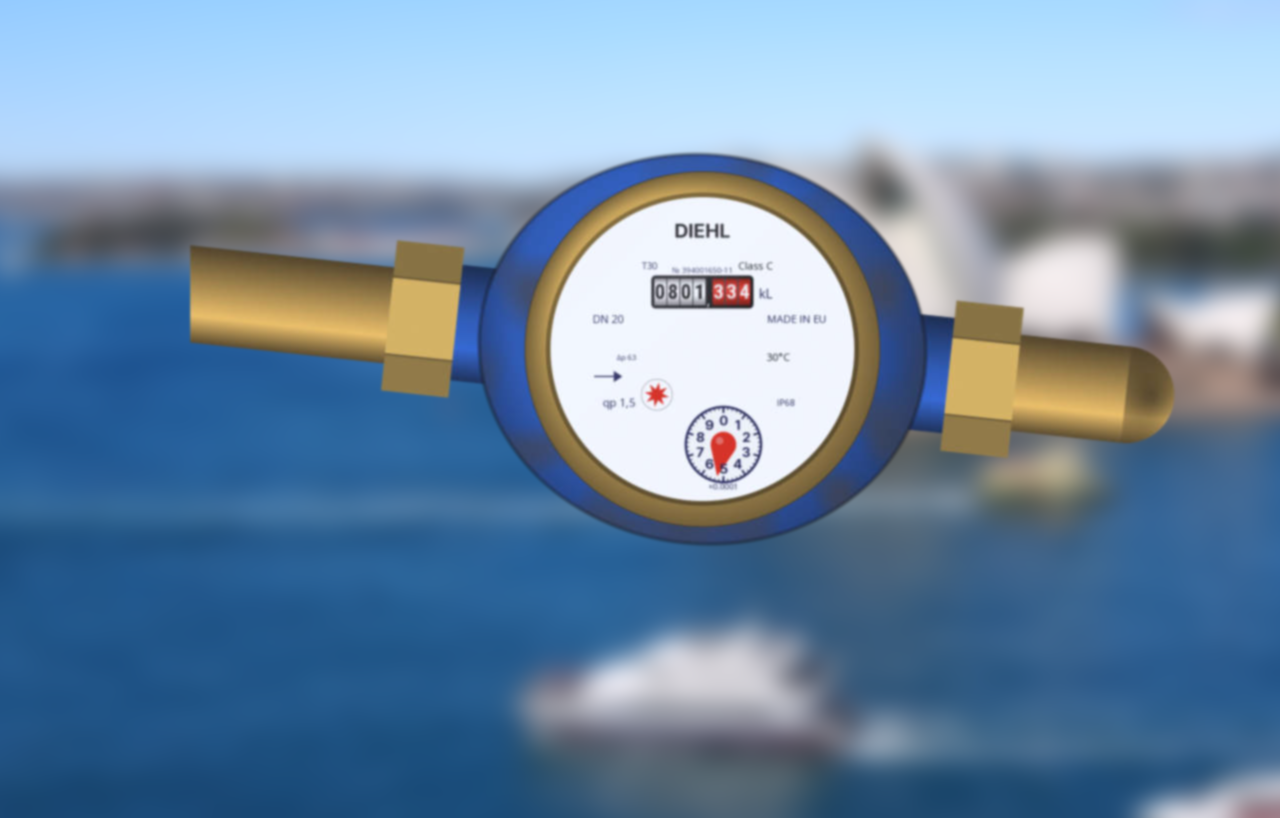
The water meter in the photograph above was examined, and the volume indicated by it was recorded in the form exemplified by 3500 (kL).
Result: 801.3345 (kL)
